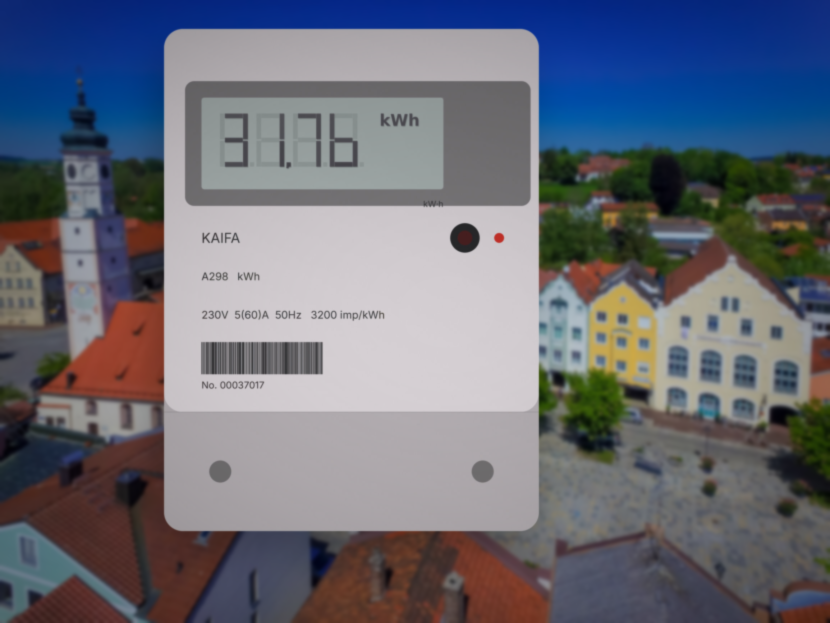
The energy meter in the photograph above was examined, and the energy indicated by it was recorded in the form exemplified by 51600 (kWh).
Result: 31.76 (kWh)
